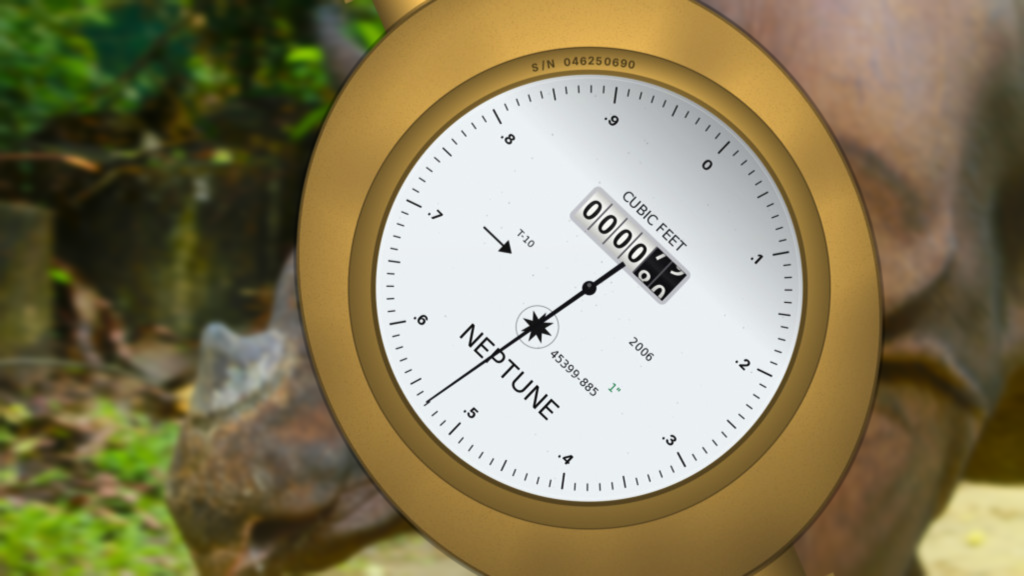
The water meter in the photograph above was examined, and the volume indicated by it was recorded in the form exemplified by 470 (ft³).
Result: 79.53 (ft³)
